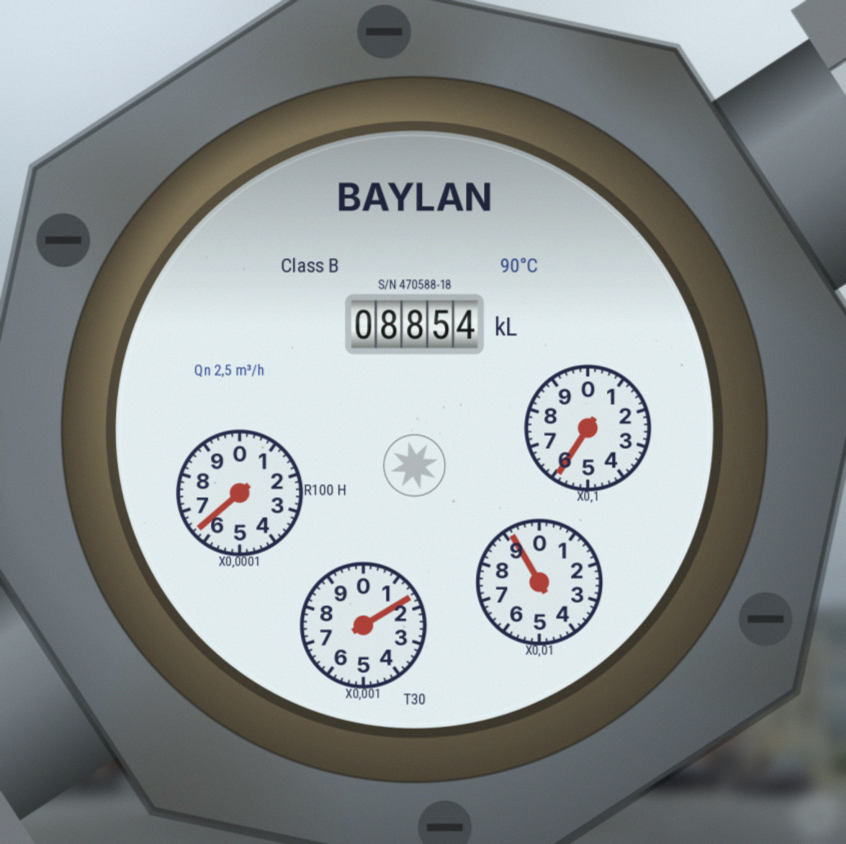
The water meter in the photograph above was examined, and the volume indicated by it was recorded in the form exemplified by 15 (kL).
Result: 8854.5916 (kL)
